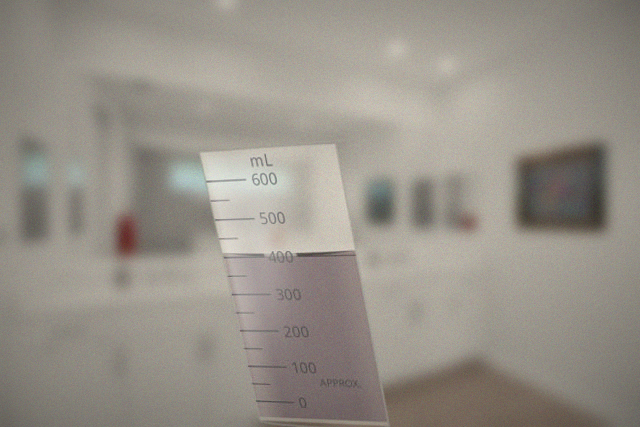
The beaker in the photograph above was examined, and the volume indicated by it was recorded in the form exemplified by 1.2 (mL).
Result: 400 (mL)
